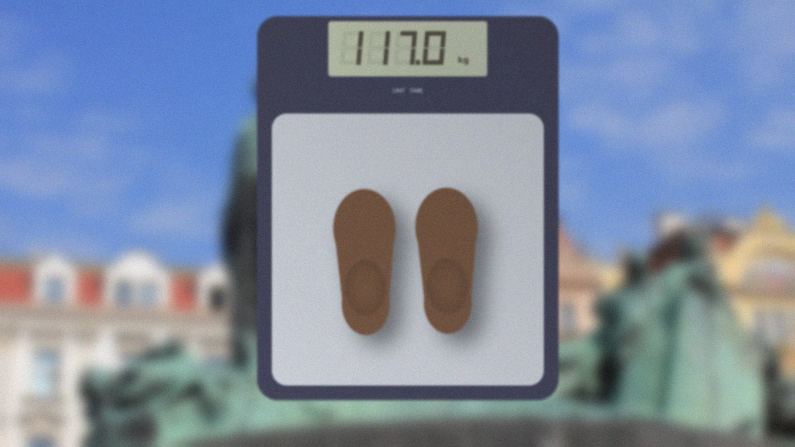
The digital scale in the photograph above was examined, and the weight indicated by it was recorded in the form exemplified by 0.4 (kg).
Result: 117.0 (kg)
